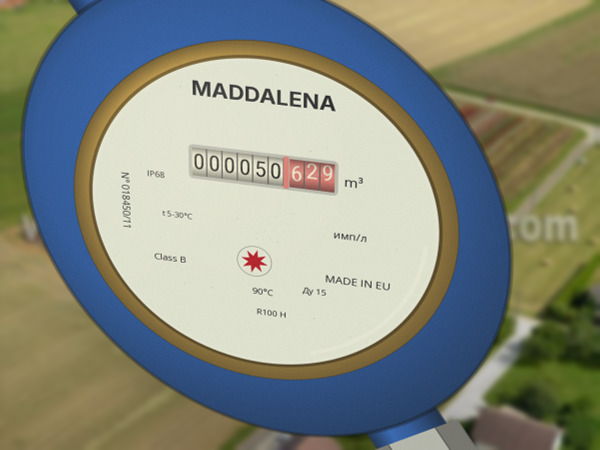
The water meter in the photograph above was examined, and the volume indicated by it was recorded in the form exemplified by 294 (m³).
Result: 50.629 (m³)
